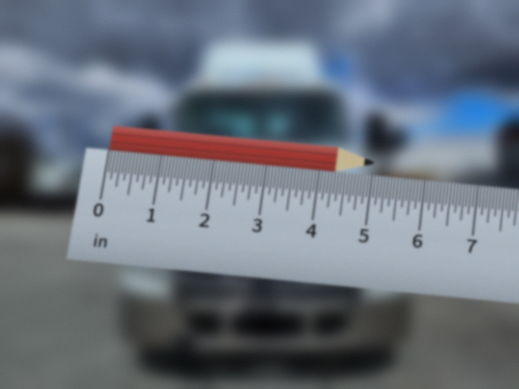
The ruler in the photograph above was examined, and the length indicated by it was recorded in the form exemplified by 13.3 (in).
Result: 5 (in)
